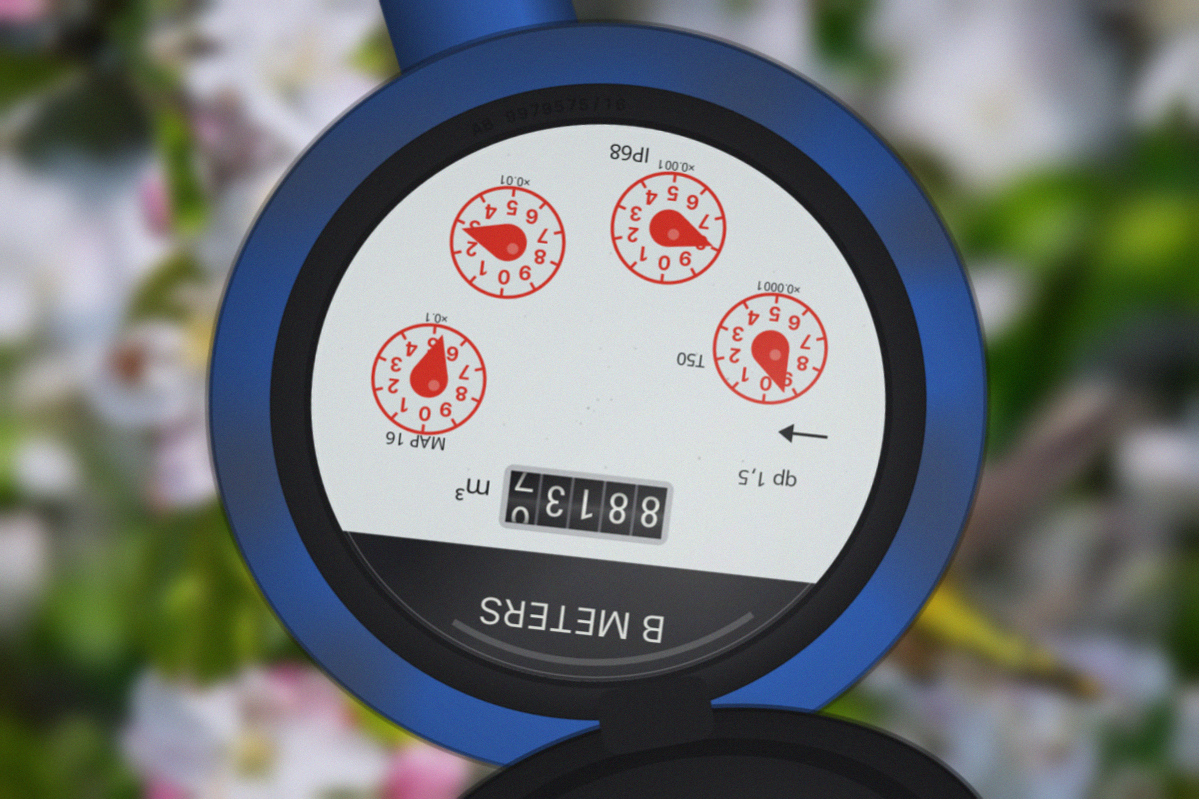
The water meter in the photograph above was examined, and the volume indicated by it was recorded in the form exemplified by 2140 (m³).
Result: 88136.5279 (m³)
